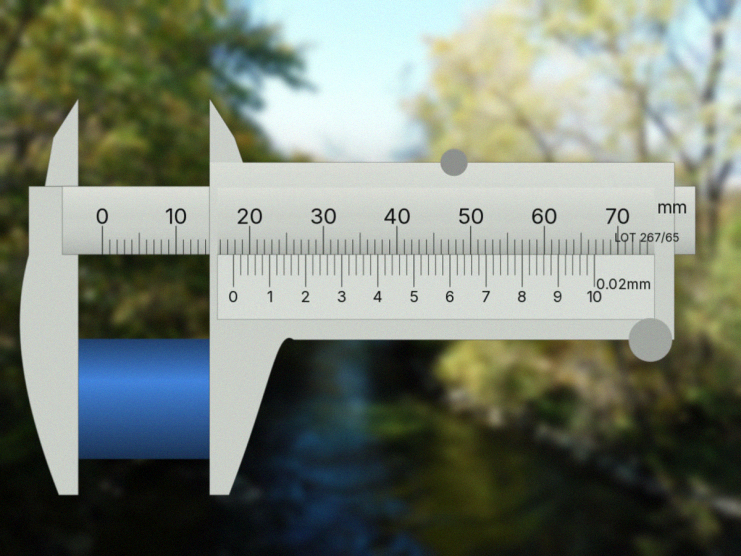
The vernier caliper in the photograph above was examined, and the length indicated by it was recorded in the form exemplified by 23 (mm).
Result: 17.8 (mm)
